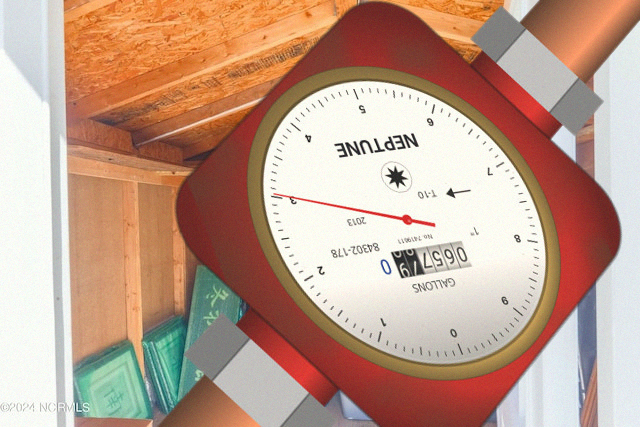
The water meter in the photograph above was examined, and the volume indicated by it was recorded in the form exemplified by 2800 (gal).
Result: 657793.0 (gal)
